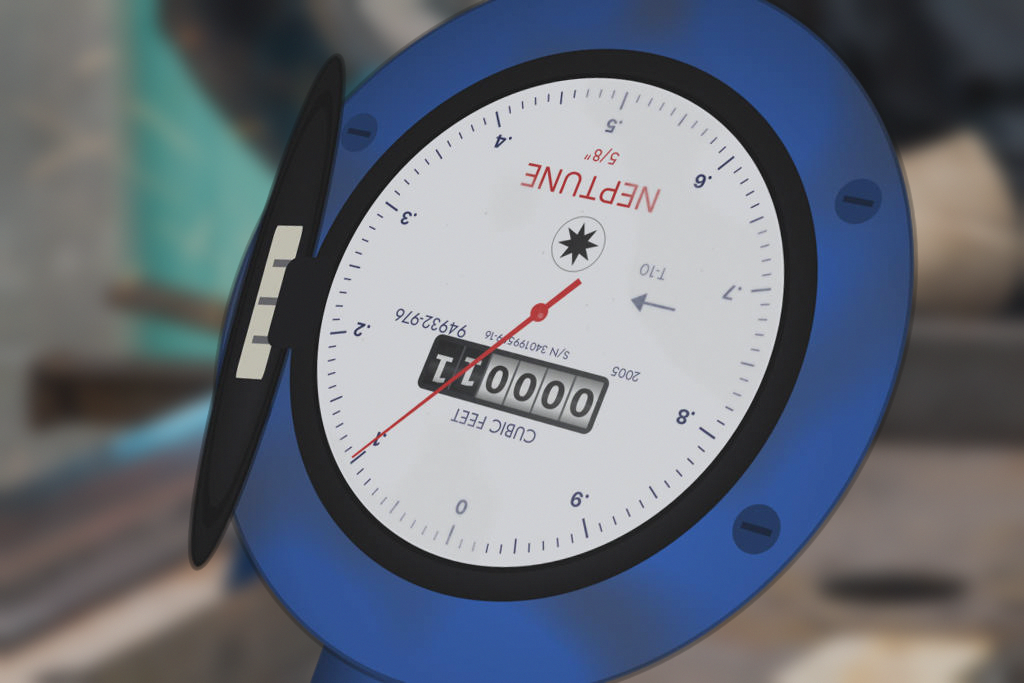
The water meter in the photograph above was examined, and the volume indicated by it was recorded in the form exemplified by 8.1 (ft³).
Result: 11.10 (ft³)
